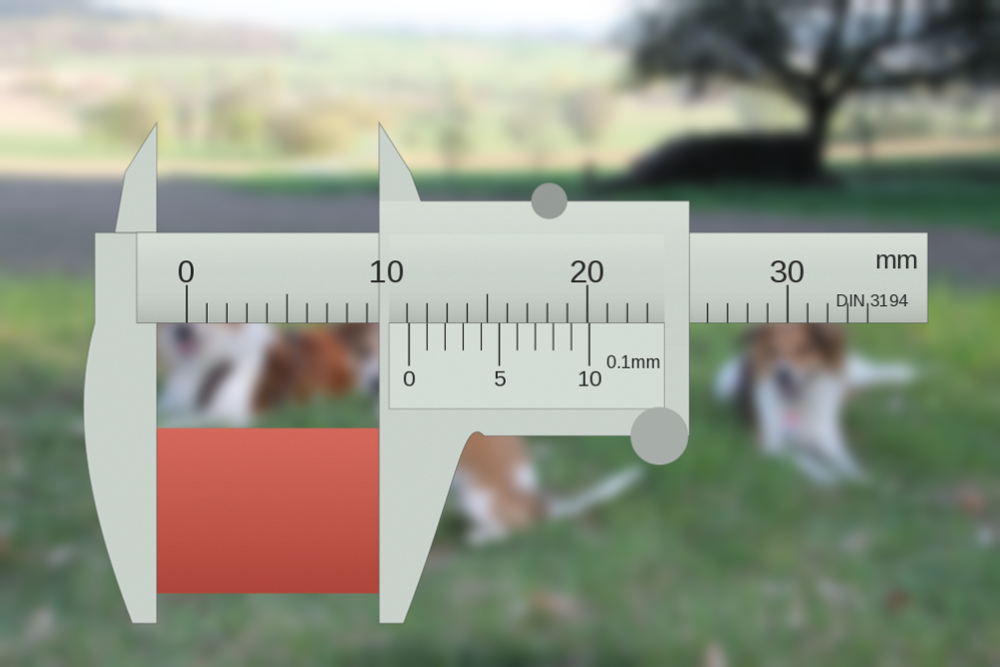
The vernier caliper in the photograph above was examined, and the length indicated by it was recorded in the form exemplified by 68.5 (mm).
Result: 11.1 (mm)
